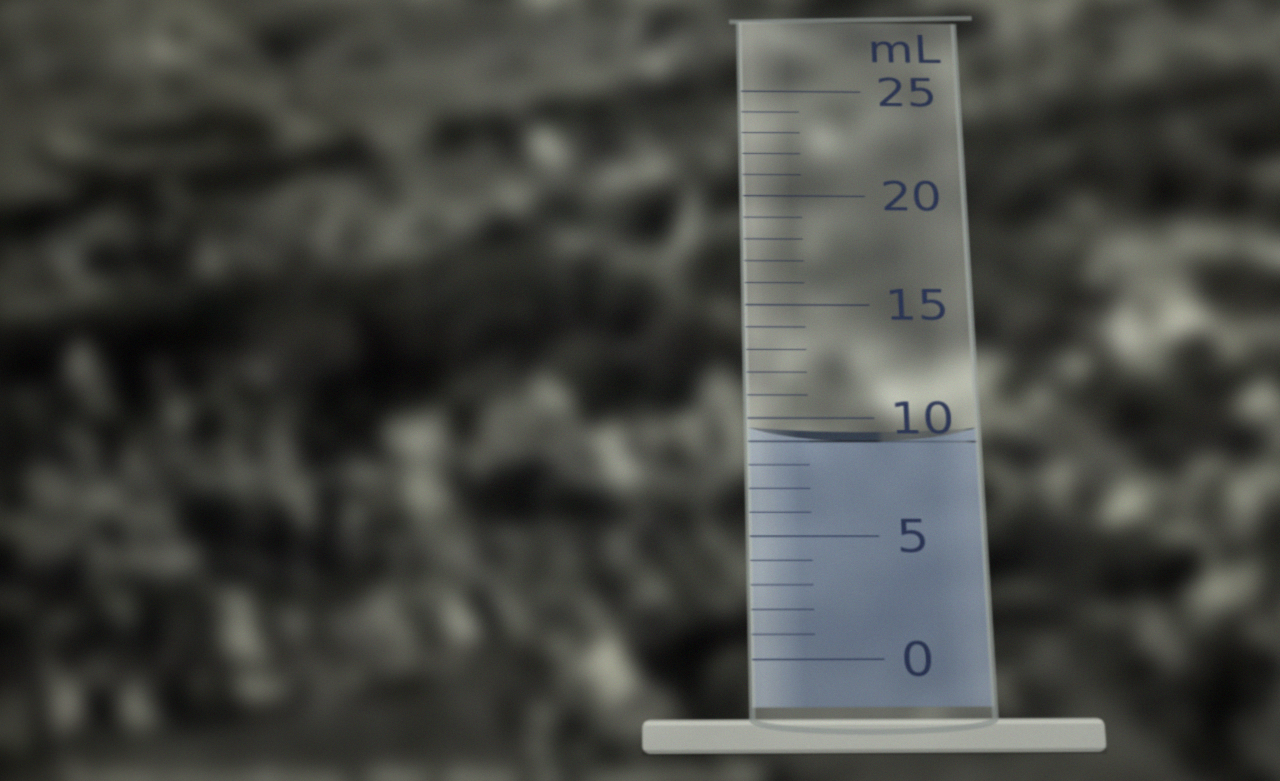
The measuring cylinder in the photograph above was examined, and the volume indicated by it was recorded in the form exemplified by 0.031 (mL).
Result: 9 (mL)
